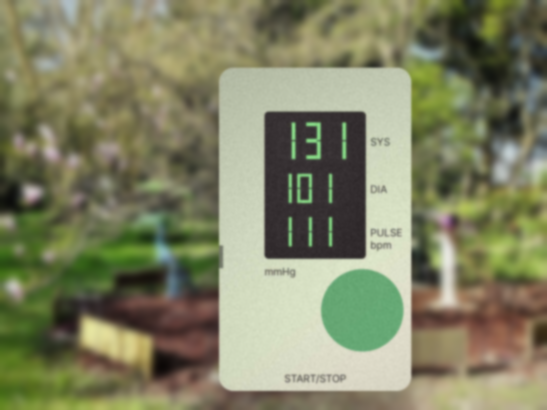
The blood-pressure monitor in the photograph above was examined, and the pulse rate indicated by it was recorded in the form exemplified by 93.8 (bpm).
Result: 111 (bpm)
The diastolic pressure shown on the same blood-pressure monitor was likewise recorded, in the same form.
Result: 101 (mmHg)
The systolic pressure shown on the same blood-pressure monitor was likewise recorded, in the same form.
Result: 131 (mmHg)
